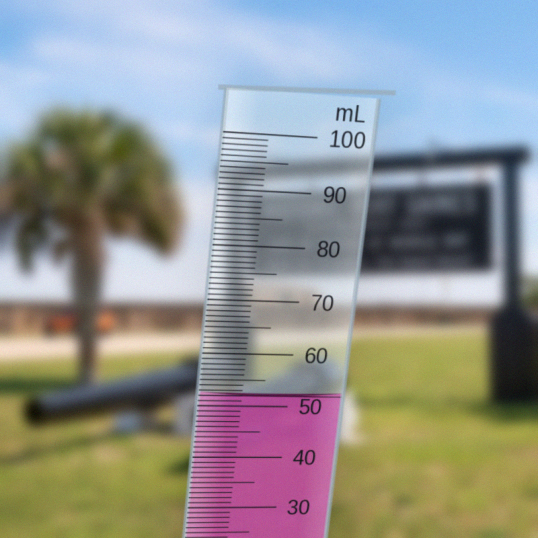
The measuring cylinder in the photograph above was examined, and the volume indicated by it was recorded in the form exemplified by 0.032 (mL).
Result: 52 (mL)
